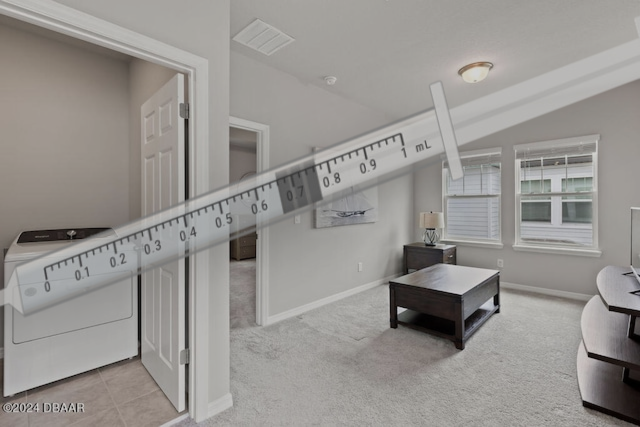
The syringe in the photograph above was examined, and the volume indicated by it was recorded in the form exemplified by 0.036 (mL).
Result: 0.66 (mL)
